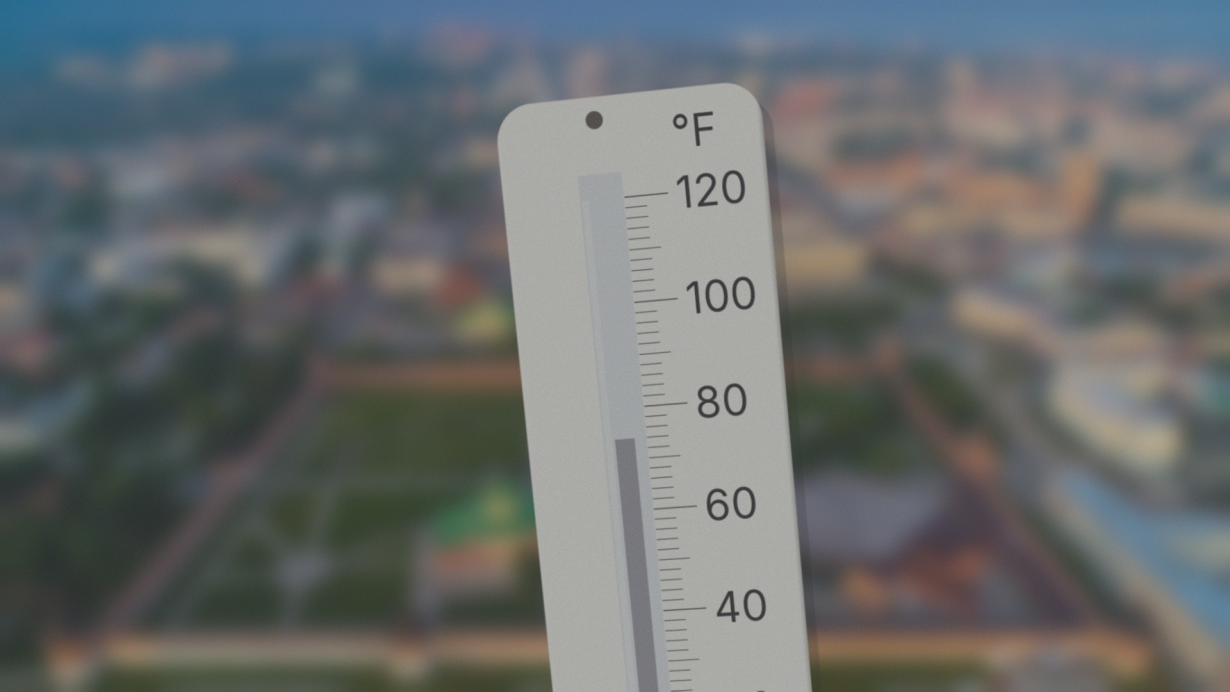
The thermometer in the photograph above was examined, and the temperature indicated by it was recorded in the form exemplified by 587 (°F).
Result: 74 (°F)
